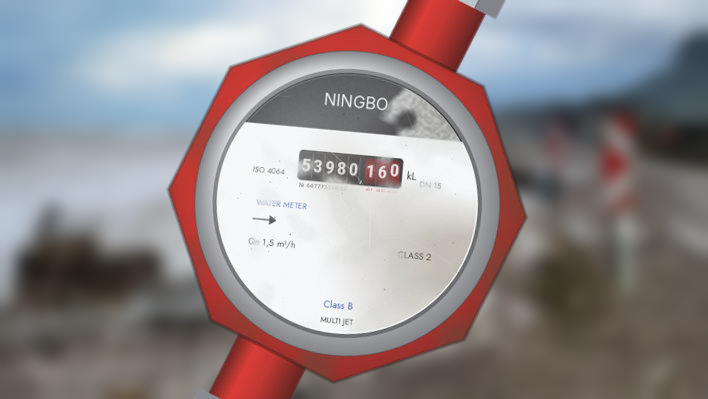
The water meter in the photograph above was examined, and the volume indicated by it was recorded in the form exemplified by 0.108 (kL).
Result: 53980.160 (kL)
